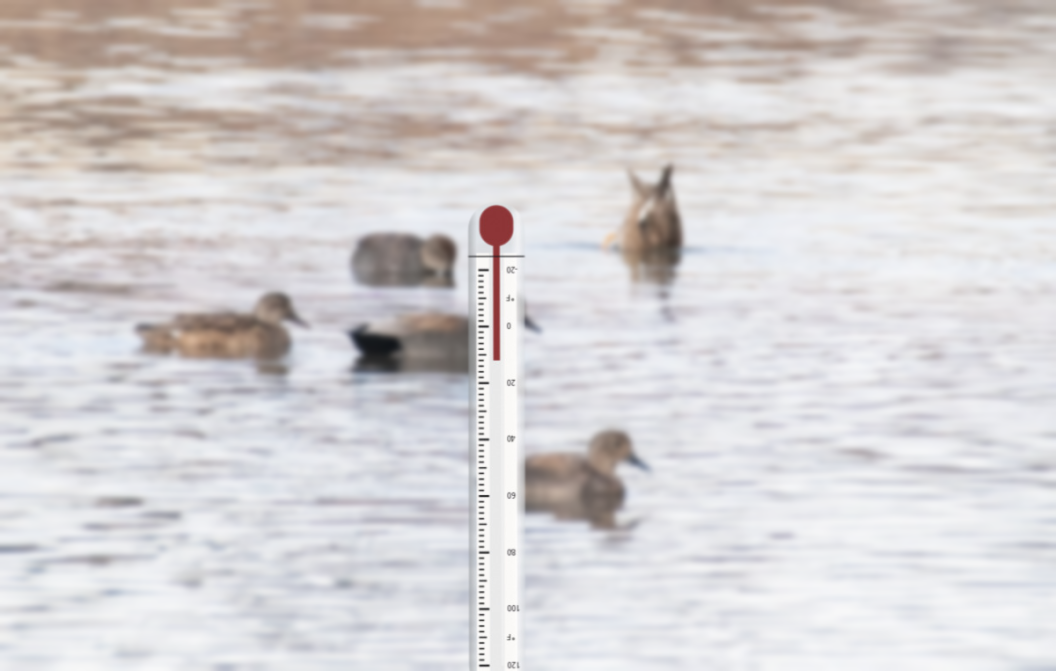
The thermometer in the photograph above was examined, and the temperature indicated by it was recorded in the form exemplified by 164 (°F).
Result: 12 (°F)
